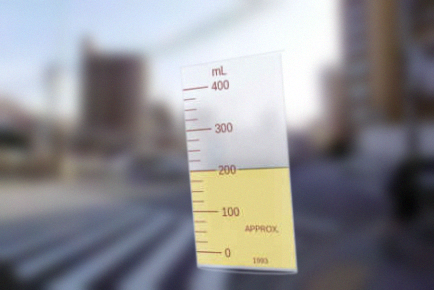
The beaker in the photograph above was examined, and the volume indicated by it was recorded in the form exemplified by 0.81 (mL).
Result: 200 (mL)
